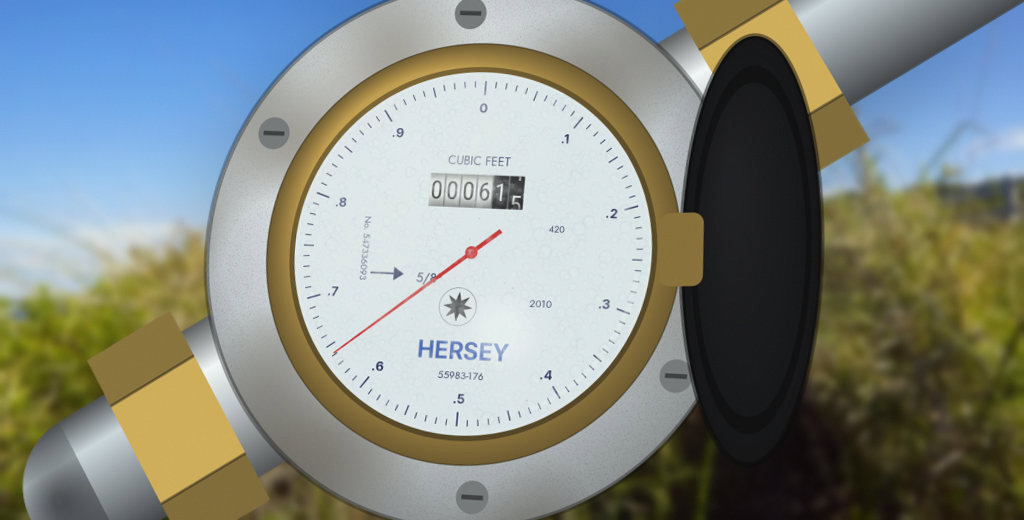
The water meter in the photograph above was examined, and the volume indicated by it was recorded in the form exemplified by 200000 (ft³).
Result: 614.64 (ft³)
